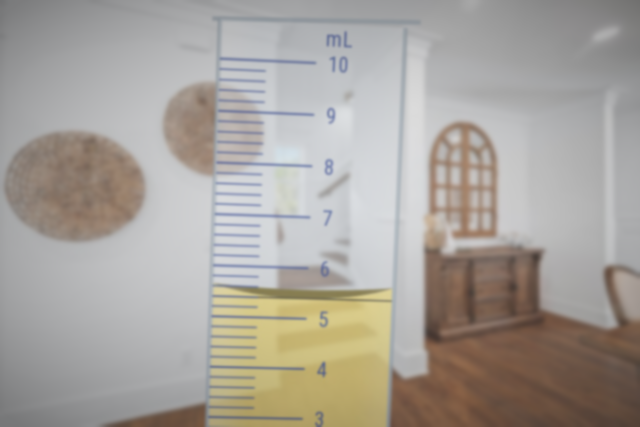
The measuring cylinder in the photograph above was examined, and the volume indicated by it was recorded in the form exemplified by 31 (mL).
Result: 5.4 (mL)
